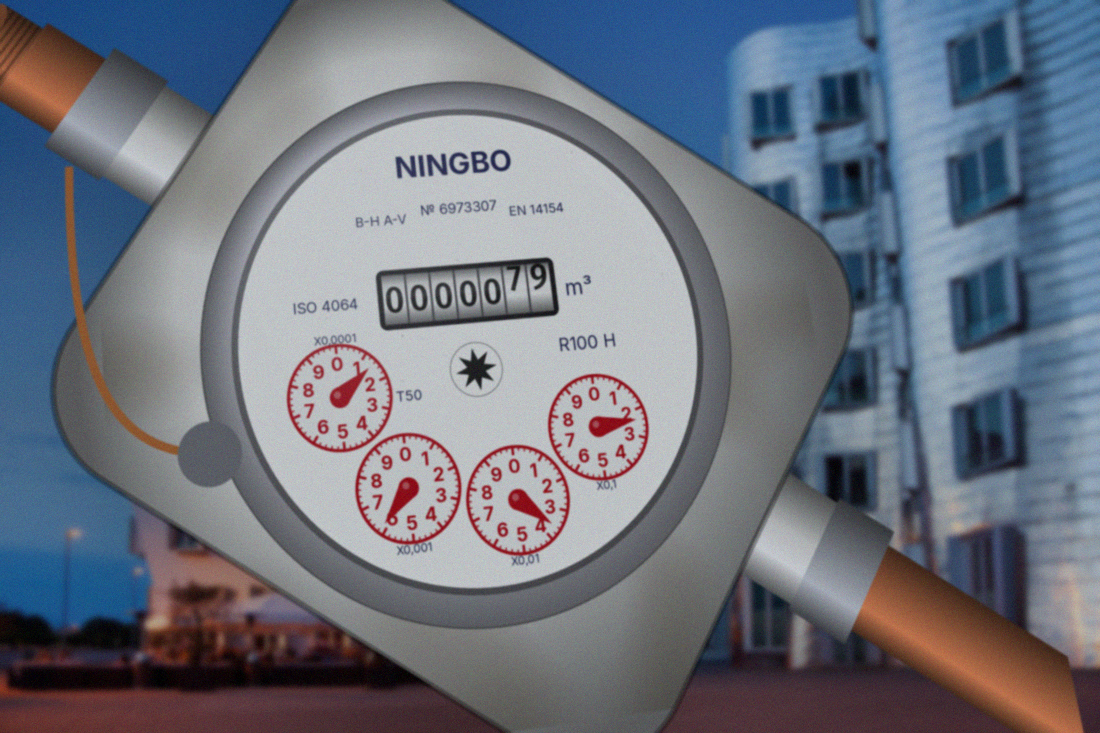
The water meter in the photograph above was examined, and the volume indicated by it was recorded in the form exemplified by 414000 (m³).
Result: 79.2361 (m³)
